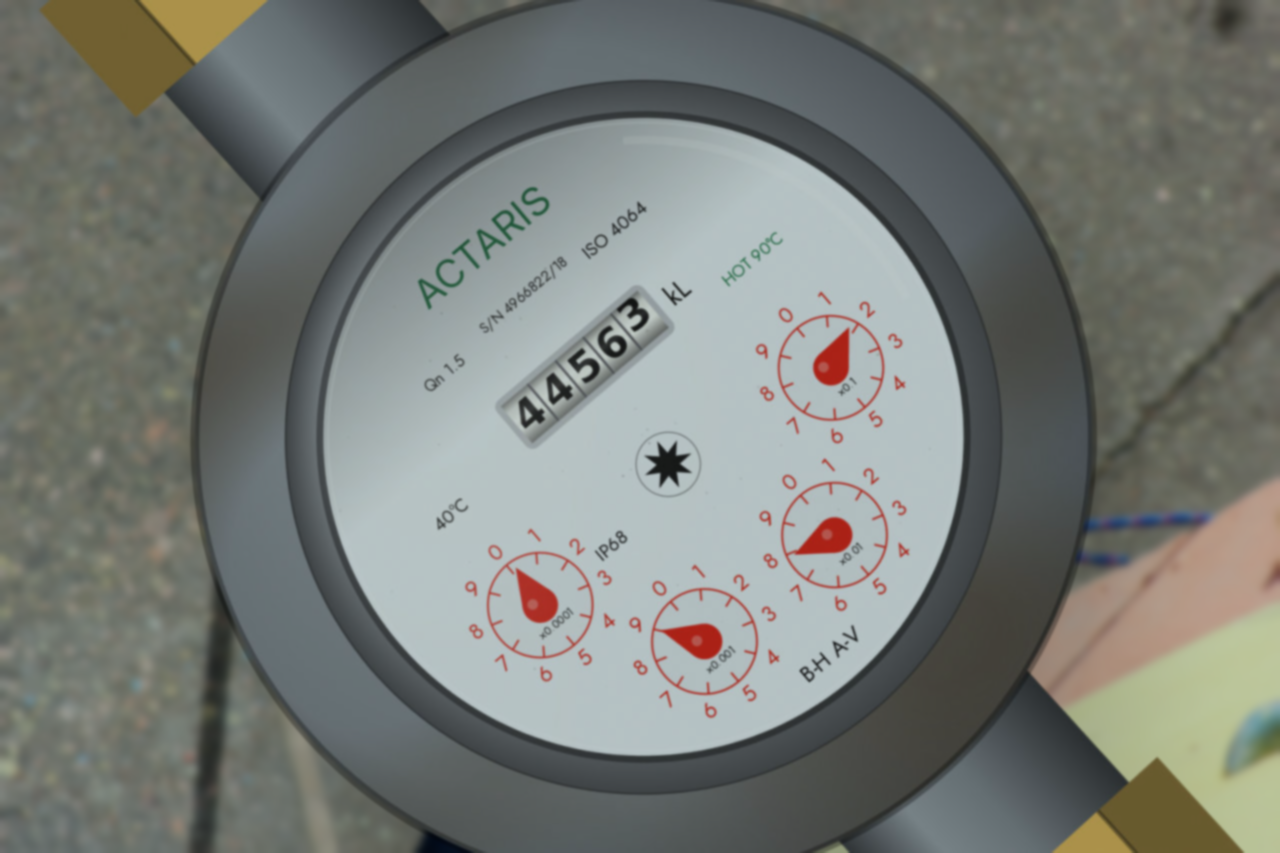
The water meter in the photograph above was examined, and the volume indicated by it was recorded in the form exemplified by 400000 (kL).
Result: 44563.1790 (kL)
